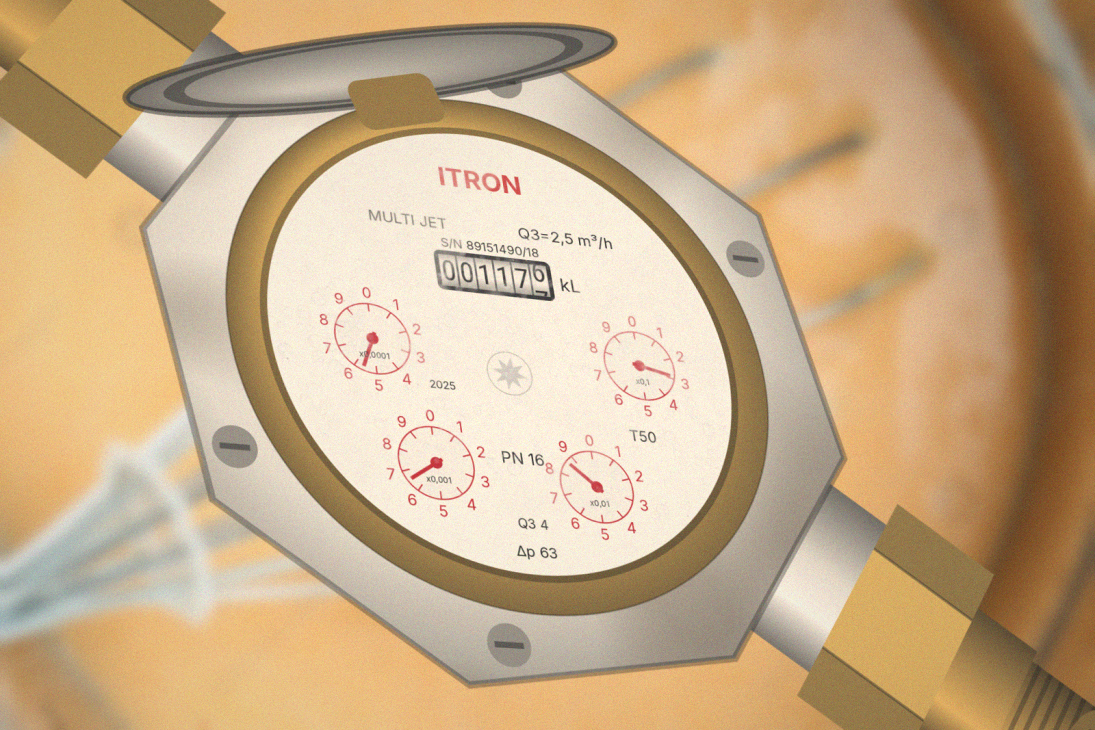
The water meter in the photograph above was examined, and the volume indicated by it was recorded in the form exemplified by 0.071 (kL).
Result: 1176.2865 (kL)
